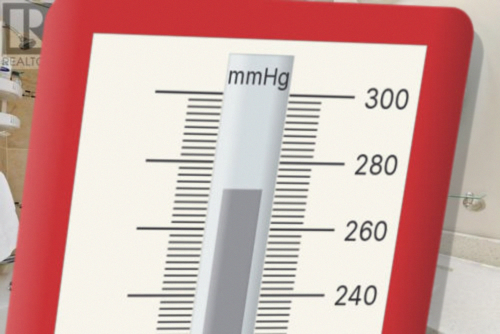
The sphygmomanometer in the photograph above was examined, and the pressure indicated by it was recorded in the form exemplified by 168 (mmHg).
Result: 272 (mmHg)
